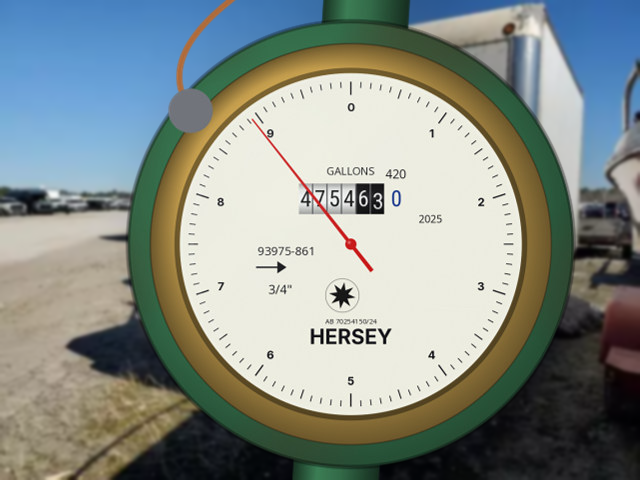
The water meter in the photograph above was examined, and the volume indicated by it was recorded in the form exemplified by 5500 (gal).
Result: 4754628.9 (gal)
